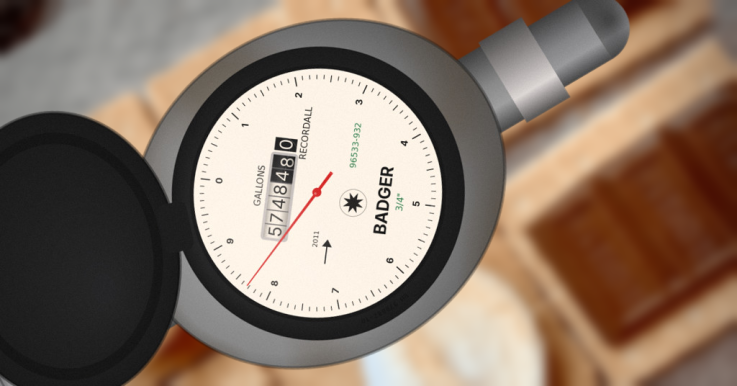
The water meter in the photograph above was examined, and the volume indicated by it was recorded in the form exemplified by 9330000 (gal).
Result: 5748478.3 (gal)
